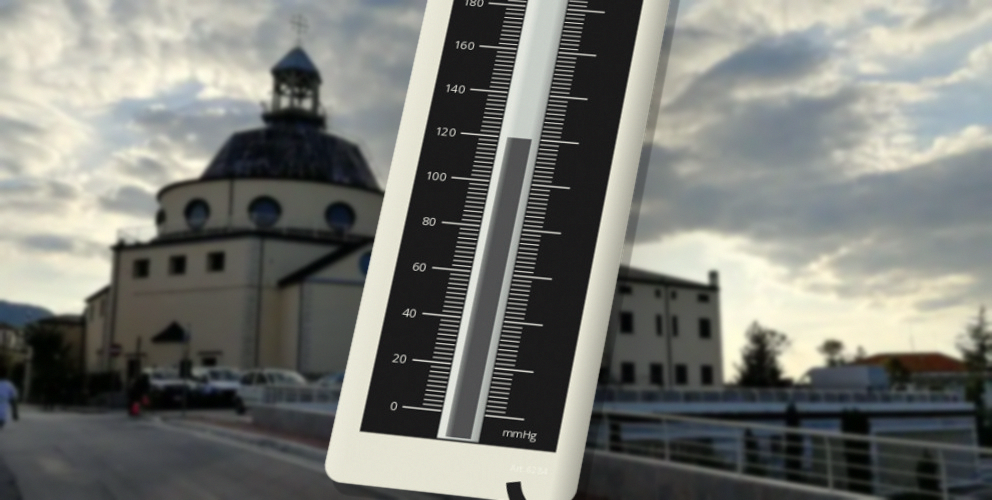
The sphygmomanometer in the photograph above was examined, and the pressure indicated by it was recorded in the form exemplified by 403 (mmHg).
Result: 120 (mmHg)
